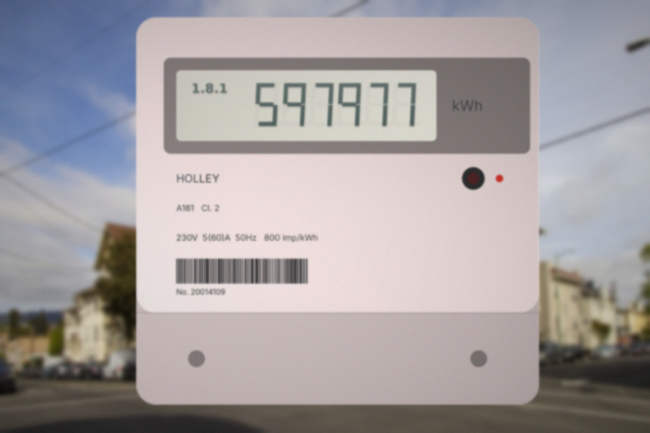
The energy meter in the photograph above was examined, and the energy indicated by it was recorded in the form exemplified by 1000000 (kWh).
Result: 597977 (kWh)
